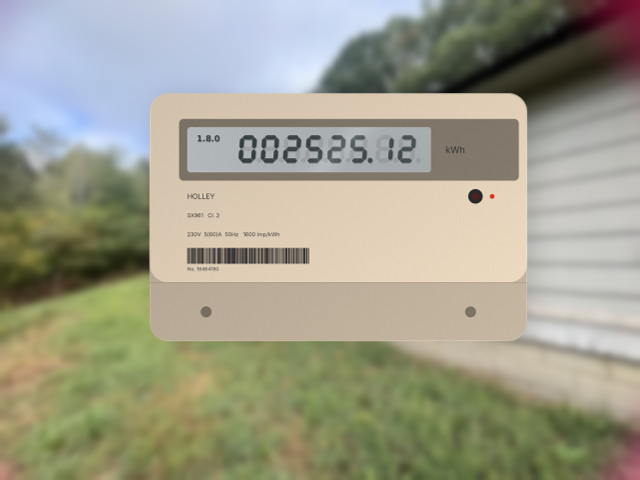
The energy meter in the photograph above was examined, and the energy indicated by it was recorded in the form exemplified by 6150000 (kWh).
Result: 2525.12 (kWh)
